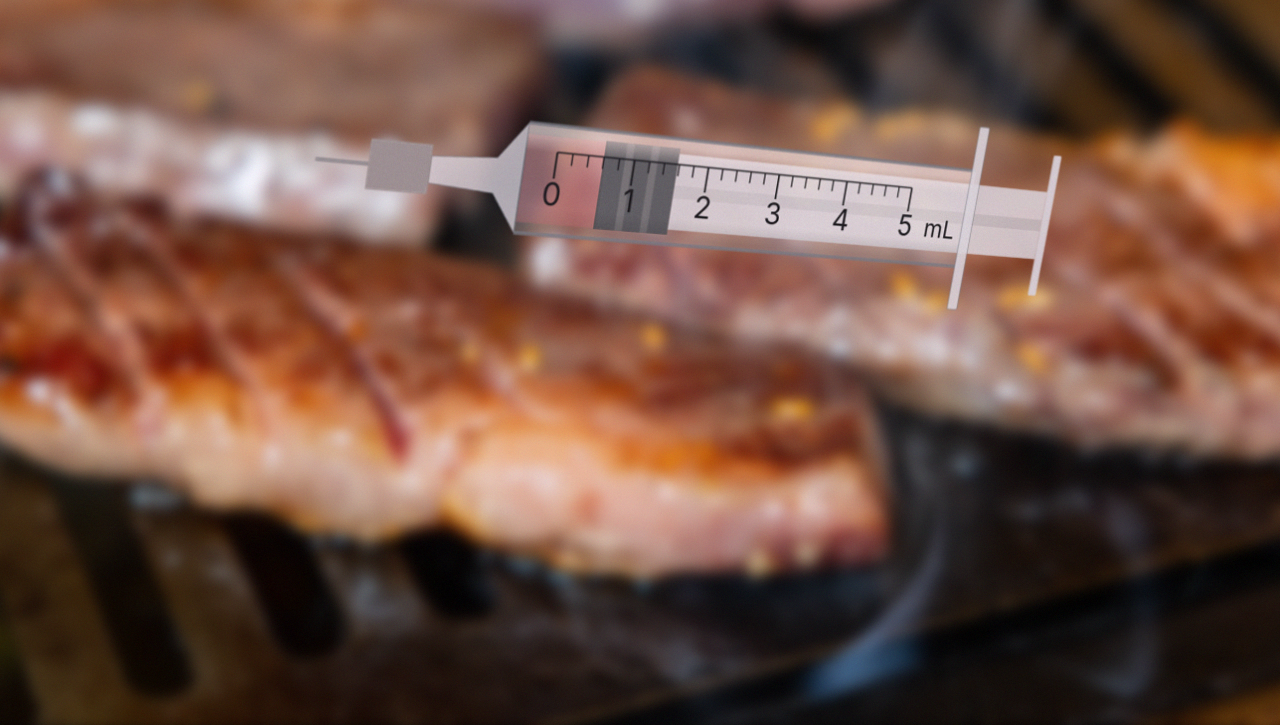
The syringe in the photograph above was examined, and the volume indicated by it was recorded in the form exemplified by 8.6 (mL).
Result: 0.6 (mL)
